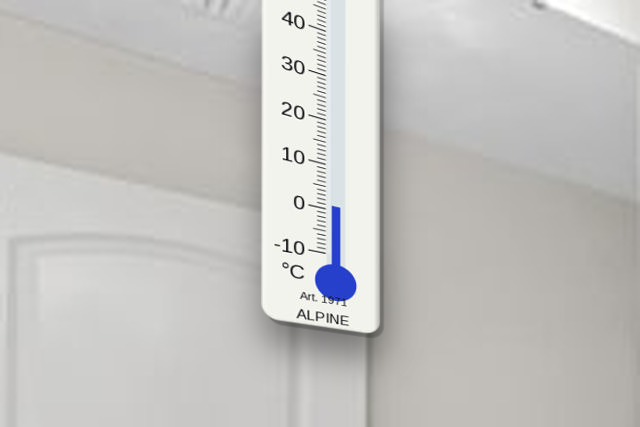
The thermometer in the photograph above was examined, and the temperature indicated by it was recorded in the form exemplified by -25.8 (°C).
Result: 1 (°C)
